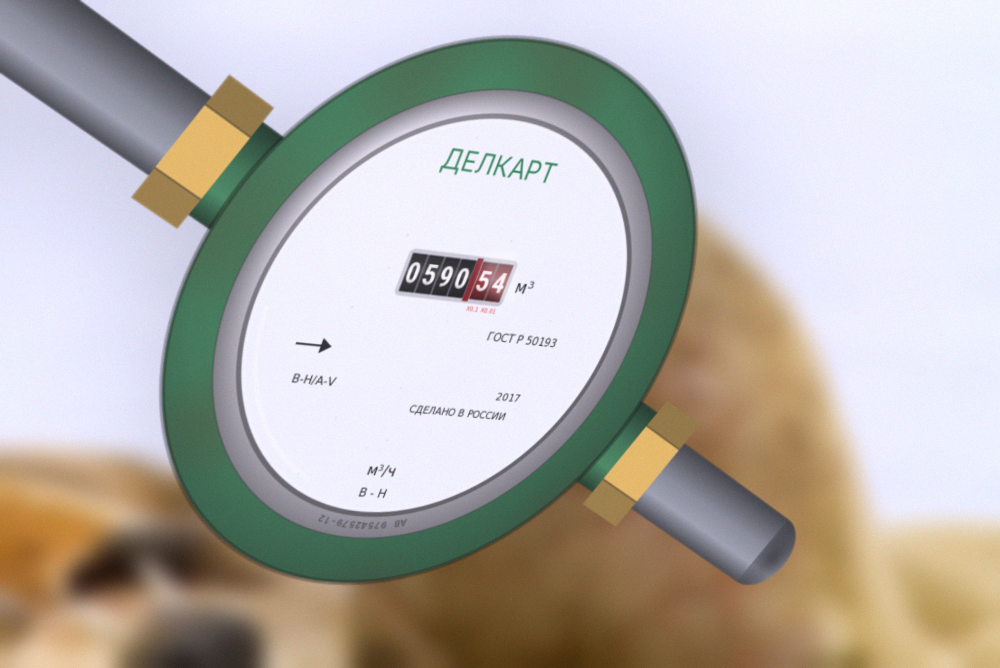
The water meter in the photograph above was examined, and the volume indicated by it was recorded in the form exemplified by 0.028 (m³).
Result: 590.54 (m³)
